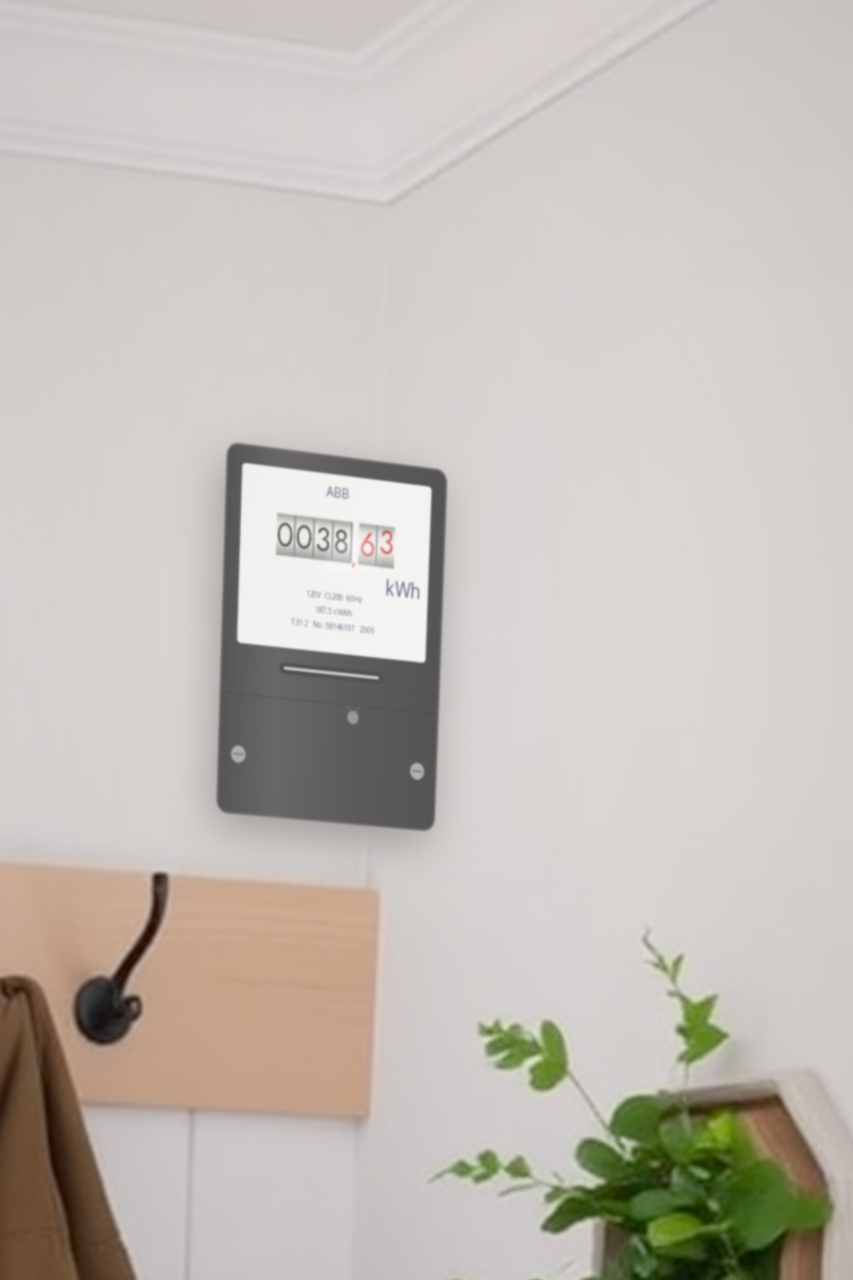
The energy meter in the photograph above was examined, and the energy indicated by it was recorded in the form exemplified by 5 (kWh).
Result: 38.63 (kWh)
